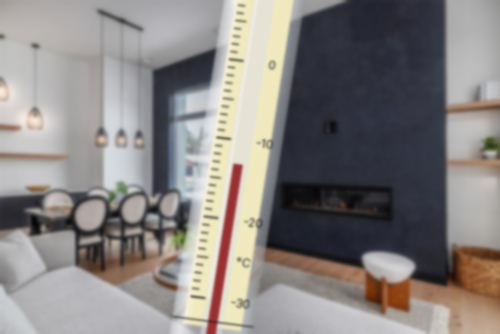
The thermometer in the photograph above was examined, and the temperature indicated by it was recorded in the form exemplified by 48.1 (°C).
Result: -13 (°C)
